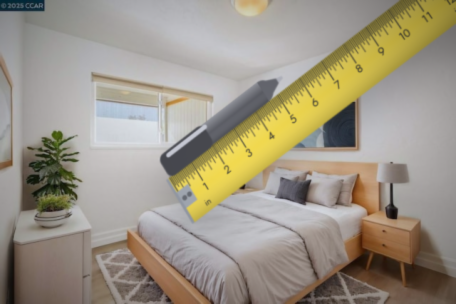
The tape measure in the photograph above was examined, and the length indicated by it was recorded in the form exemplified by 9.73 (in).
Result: 5.5 (in)
